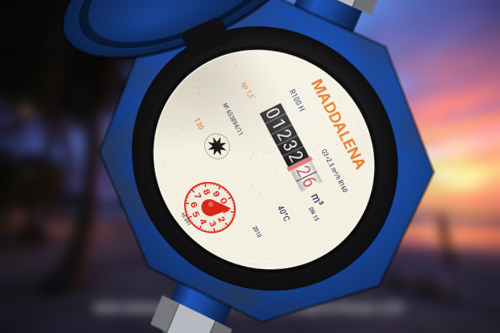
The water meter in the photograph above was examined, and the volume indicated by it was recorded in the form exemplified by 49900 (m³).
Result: 1232.260 (m³)
